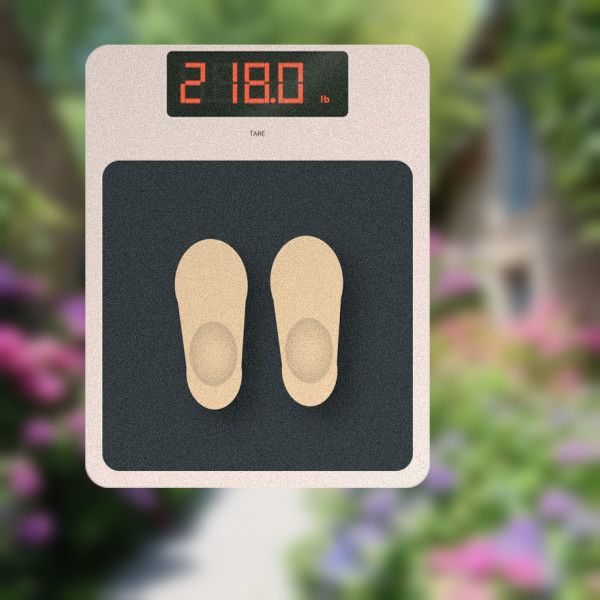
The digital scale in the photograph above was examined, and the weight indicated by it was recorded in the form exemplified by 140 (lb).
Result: 218.0 (lb)
